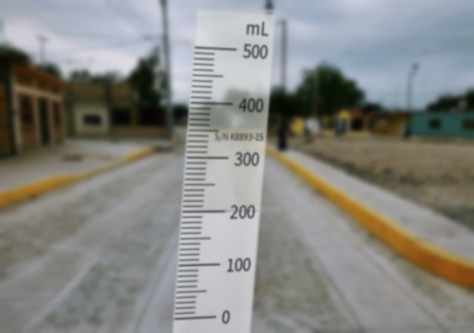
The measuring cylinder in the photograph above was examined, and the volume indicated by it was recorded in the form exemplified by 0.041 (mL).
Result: 200 (mL)
